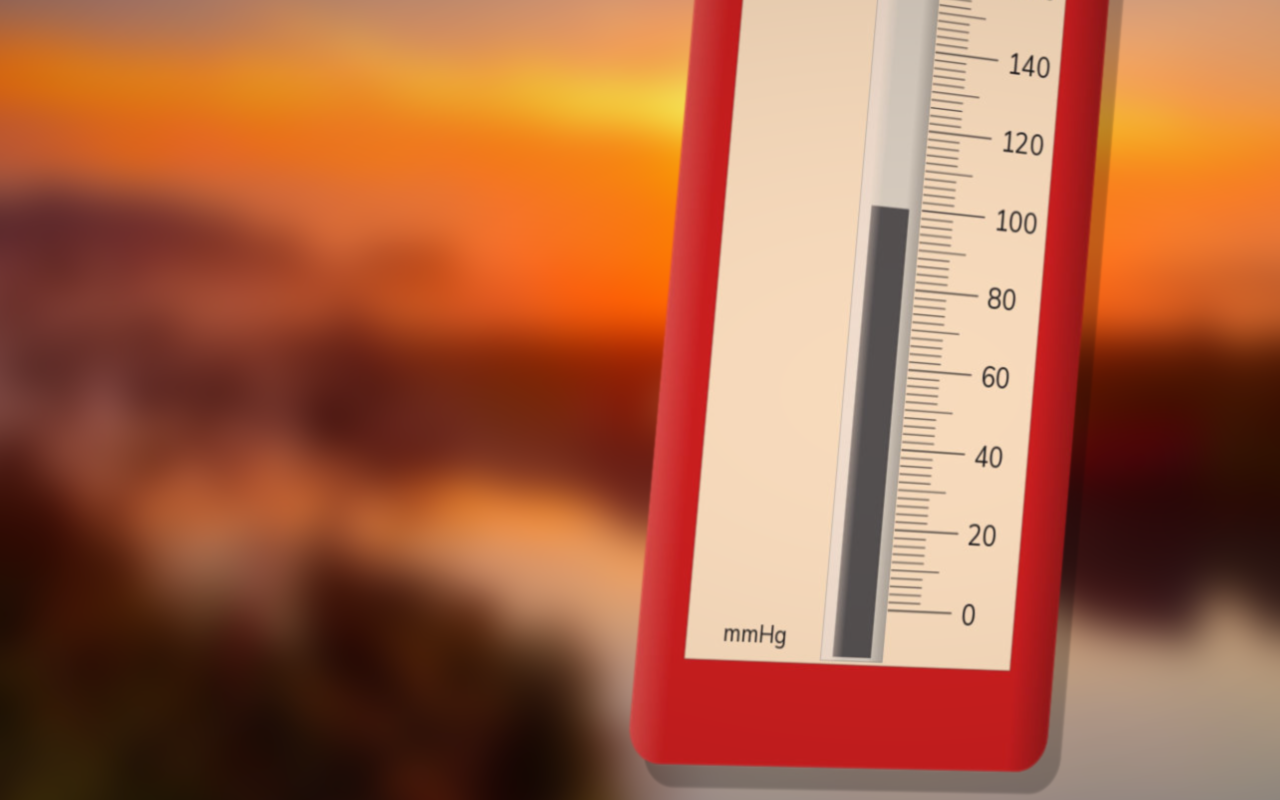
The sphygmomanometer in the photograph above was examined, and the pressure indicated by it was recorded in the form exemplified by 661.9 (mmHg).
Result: 100 (mmHg)
